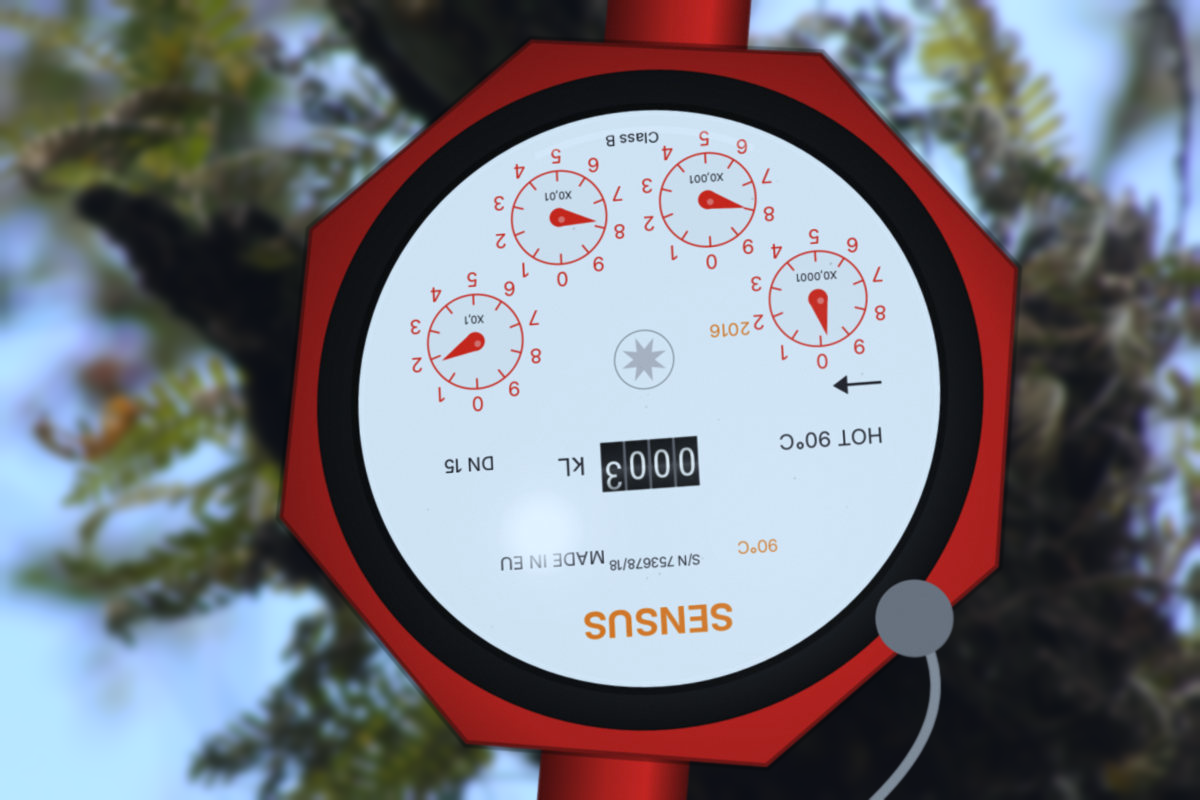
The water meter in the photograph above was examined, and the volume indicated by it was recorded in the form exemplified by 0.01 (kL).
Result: 3.1779 (kL)
